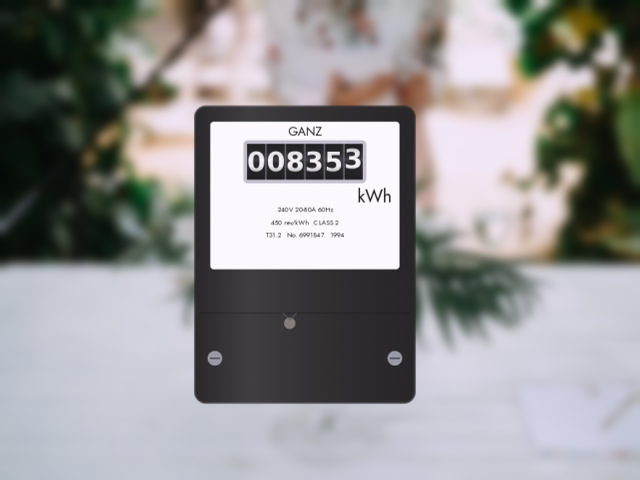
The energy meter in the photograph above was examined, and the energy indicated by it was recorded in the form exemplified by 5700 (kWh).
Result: 8353 (kWh)
